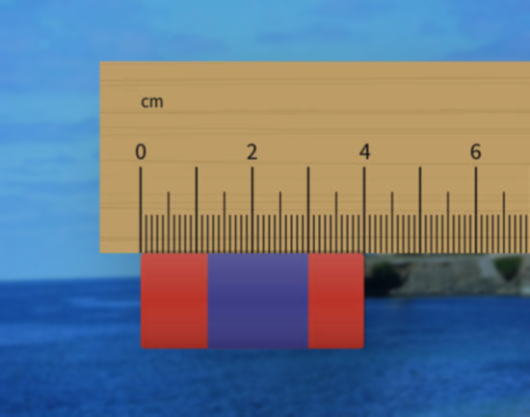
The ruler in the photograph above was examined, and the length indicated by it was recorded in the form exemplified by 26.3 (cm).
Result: 4 (cm)
